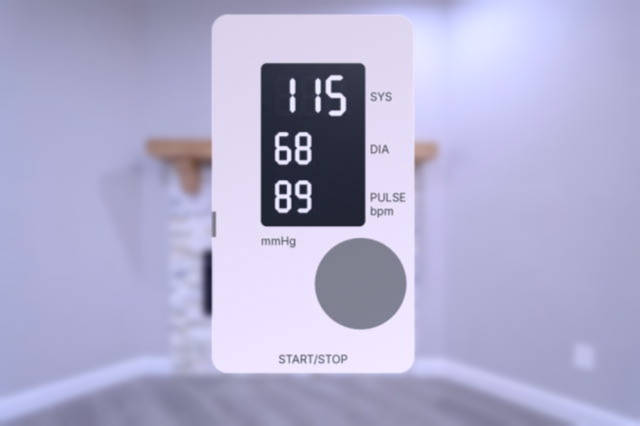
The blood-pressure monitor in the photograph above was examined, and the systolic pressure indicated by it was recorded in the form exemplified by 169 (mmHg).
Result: 115 (mmHg)
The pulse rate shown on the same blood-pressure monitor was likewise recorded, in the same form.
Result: 89 (bpm)
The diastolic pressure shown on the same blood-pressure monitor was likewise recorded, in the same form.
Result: 68 (mmHg)
